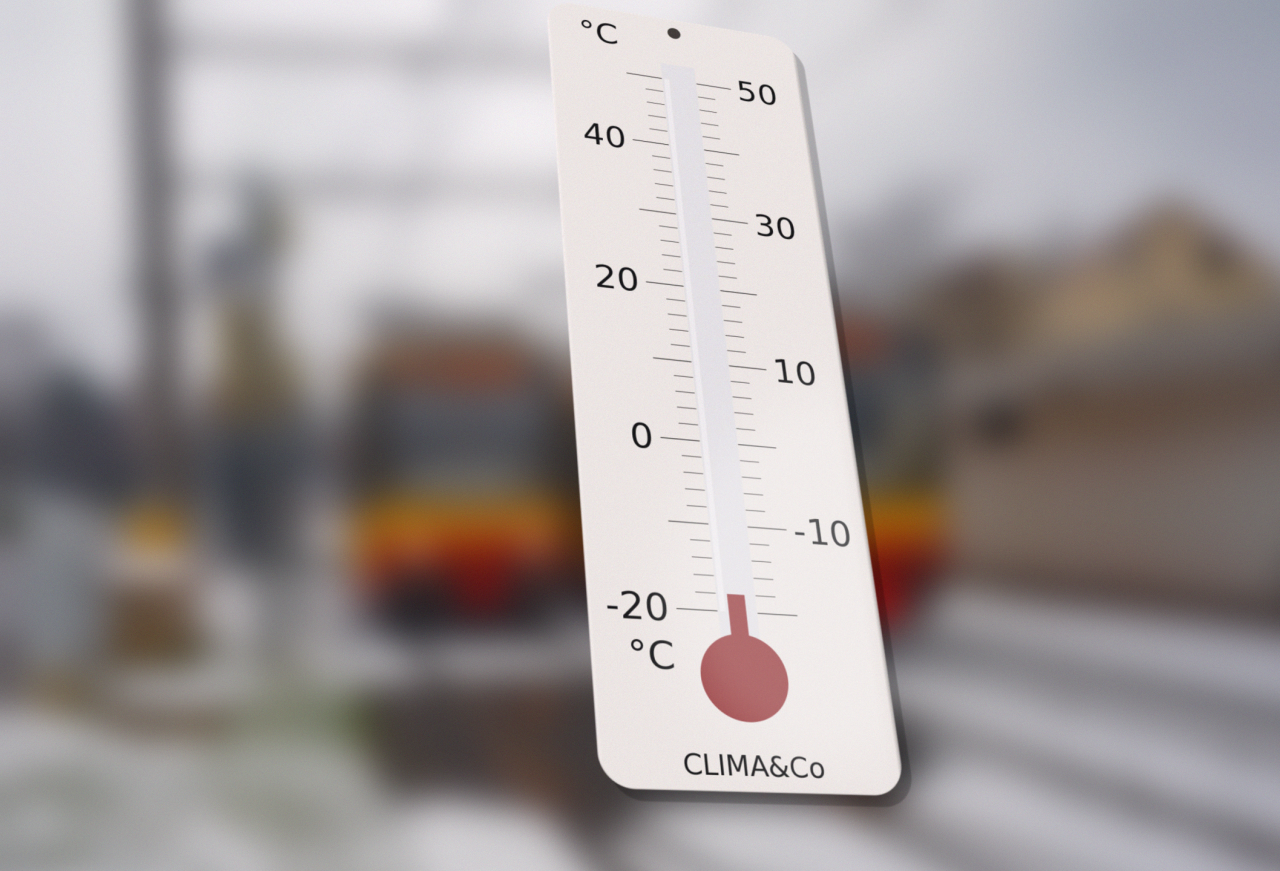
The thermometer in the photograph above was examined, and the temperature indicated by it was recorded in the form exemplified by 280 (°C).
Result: -18 (°C)
